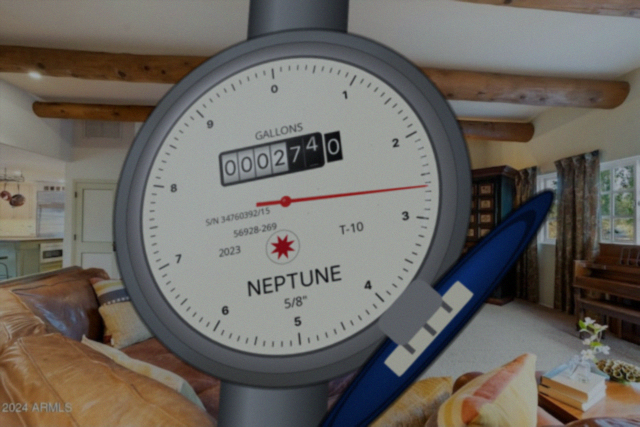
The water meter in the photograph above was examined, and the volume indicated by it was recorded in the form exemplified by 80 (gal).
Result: 2742.6 (gal)
